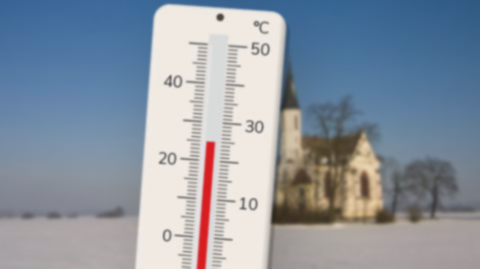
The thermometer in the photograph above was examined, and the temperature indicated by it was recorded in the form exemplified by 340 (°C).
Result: 25 (°C)
